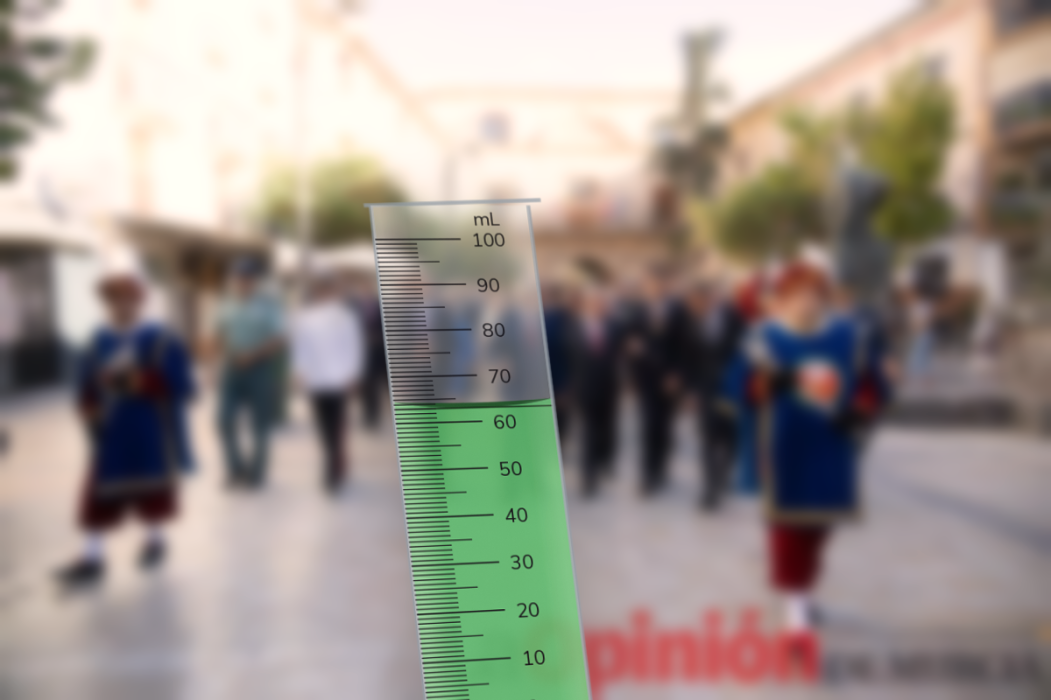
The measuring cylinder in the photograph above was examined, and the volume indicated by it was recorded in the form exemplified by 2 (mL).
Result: 63 (mL)
